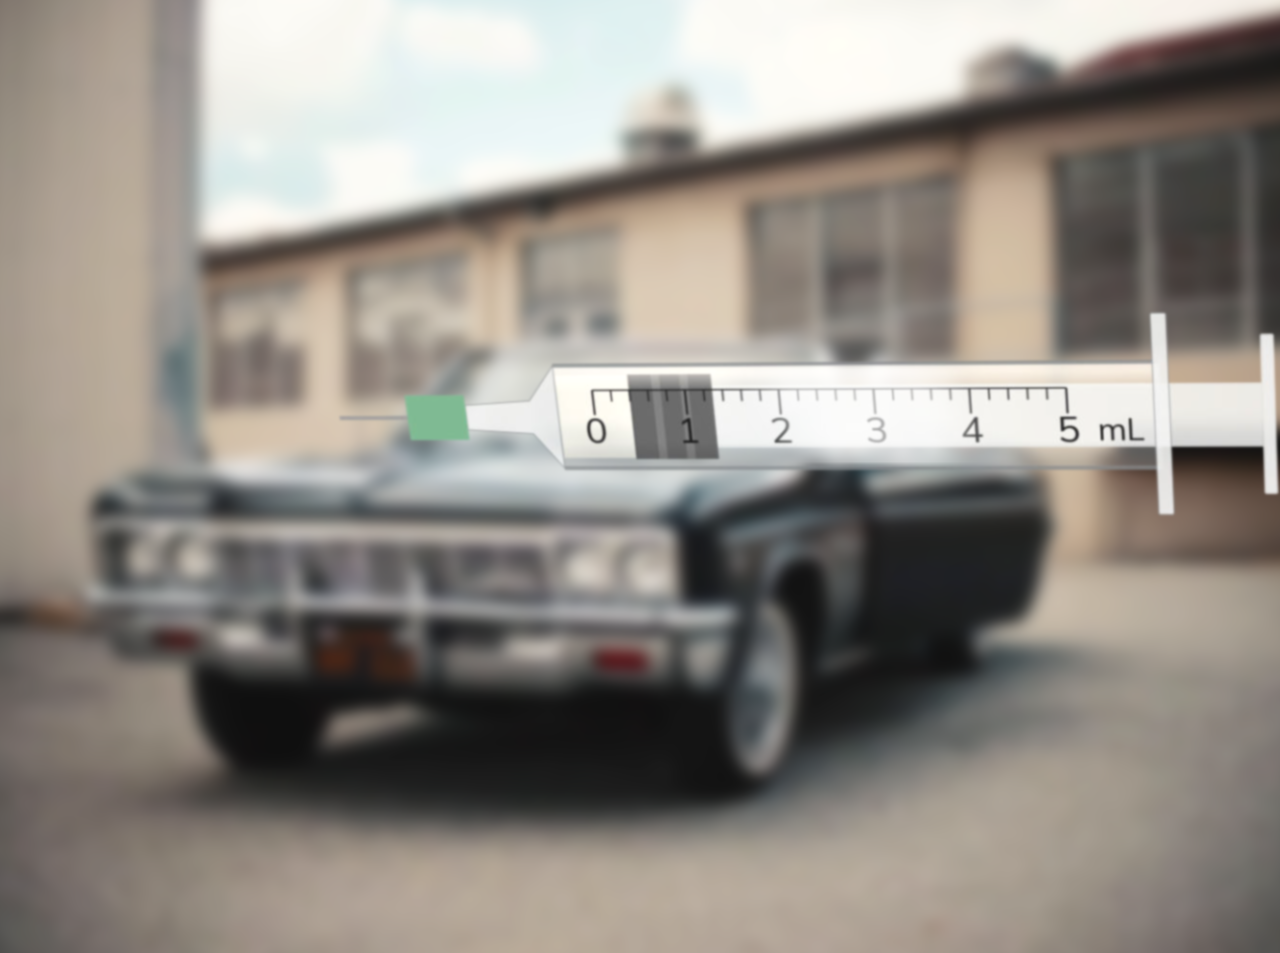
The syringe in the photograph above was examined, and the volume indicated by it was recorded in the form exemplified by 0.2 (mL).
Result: 0.4 (mL)
